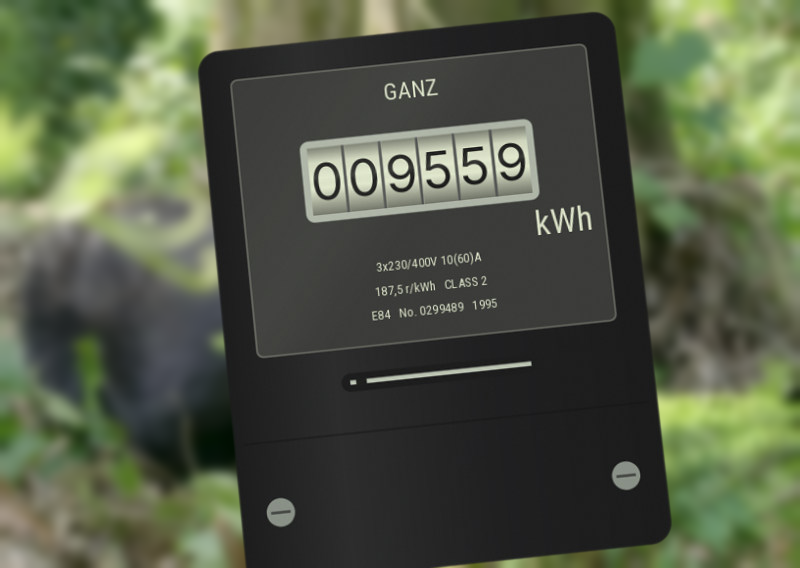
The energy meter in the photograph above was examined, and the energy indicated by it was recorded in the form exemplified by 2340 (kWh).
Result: 9559 (kWh)
